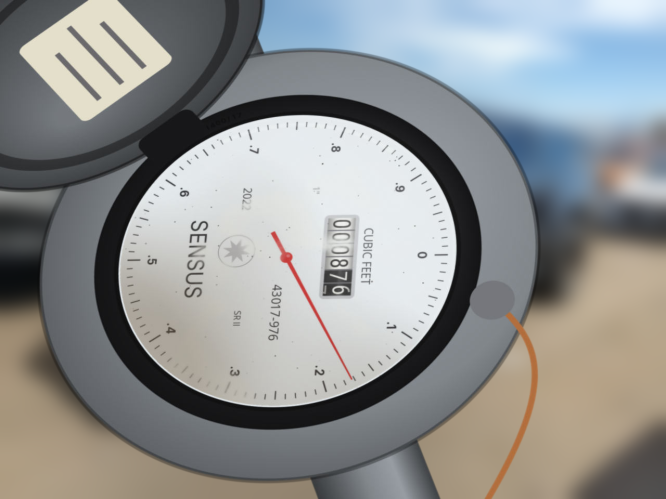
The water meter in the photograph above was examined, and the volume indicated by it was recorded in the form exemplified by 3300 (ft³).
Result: 876.17 (ft³)
